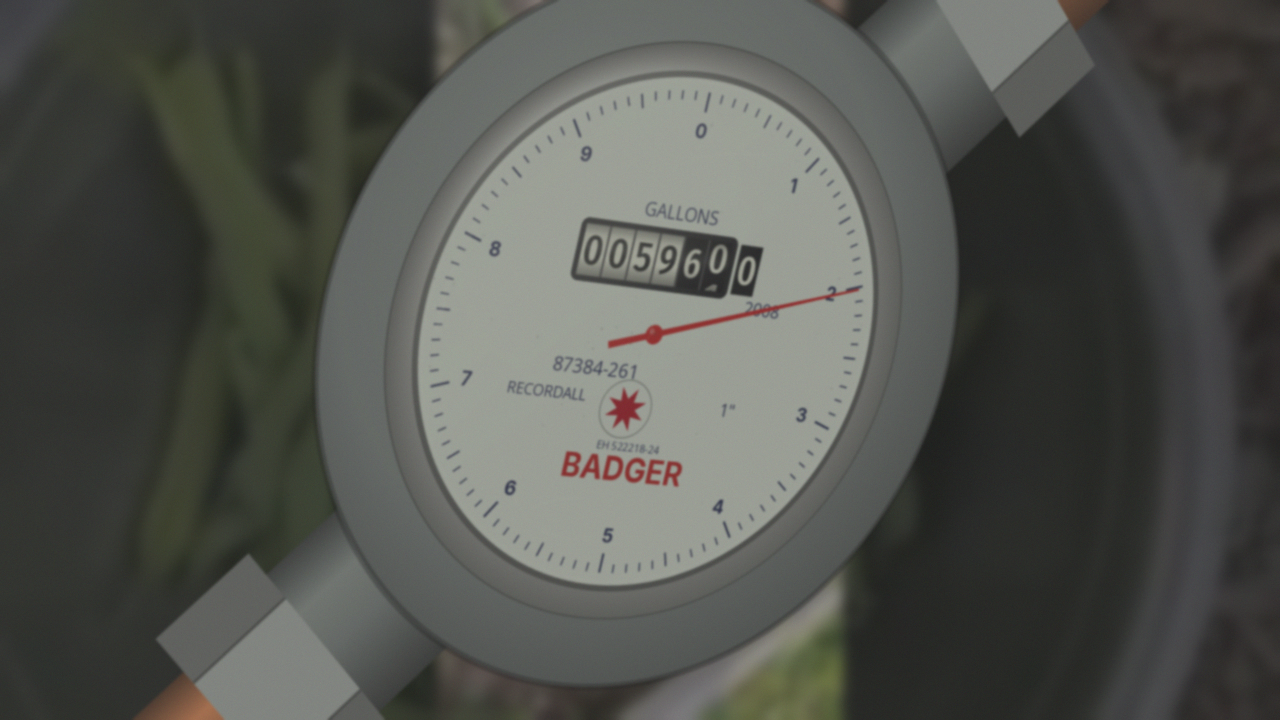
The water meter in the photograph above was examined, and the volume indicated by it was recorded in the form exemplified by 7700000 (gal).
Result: 59602.0 (gal)
